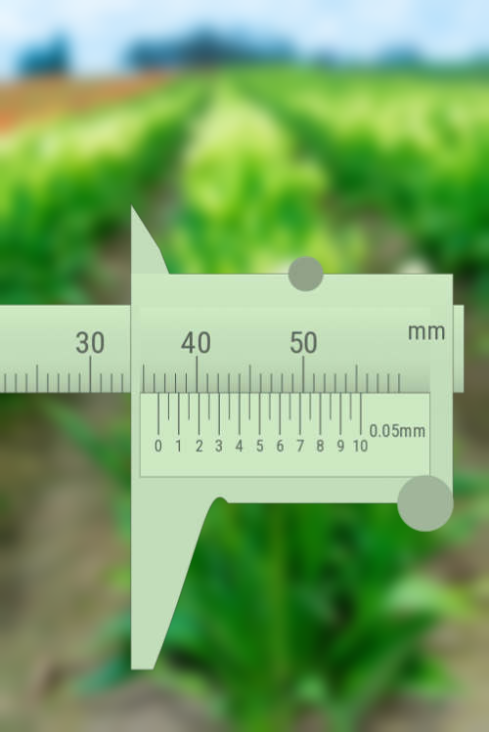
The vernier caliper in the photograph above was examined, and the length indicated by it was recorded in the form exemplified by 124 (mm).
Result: 36.4 (mm)
